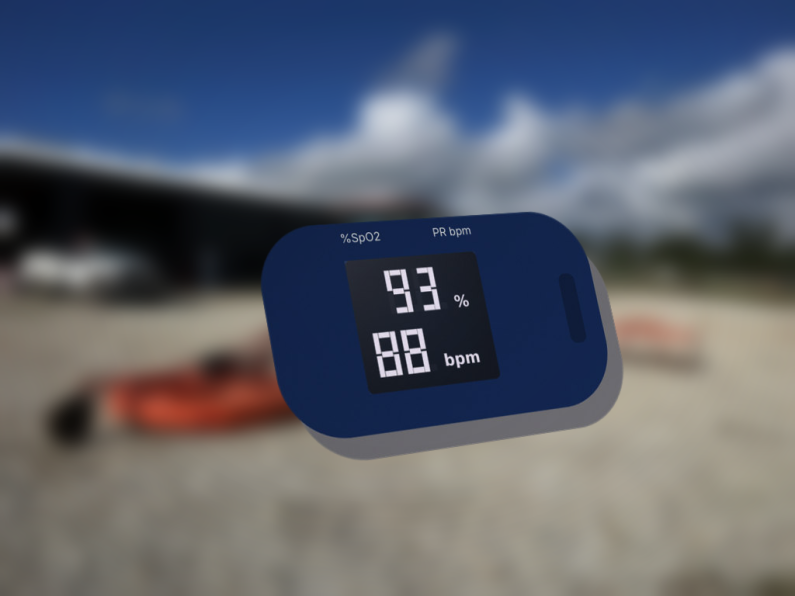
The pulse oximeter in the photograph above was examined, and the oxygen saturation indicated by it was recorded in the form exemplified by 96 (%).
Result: 93 (%)
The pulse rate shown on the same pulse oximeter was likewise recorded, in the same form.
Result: 88 (bpm)
